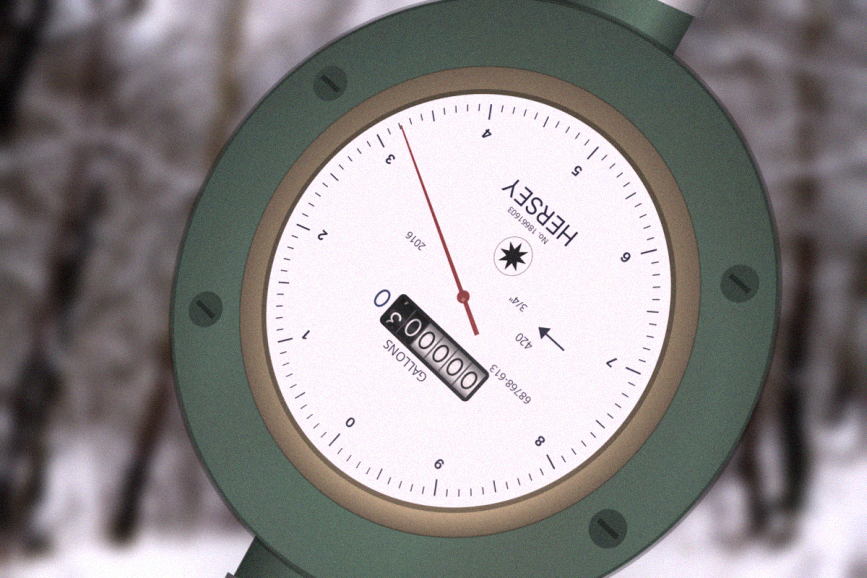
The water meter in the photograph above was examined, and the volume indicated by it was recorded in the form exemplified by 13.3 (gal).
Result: 33.2 (gal)
